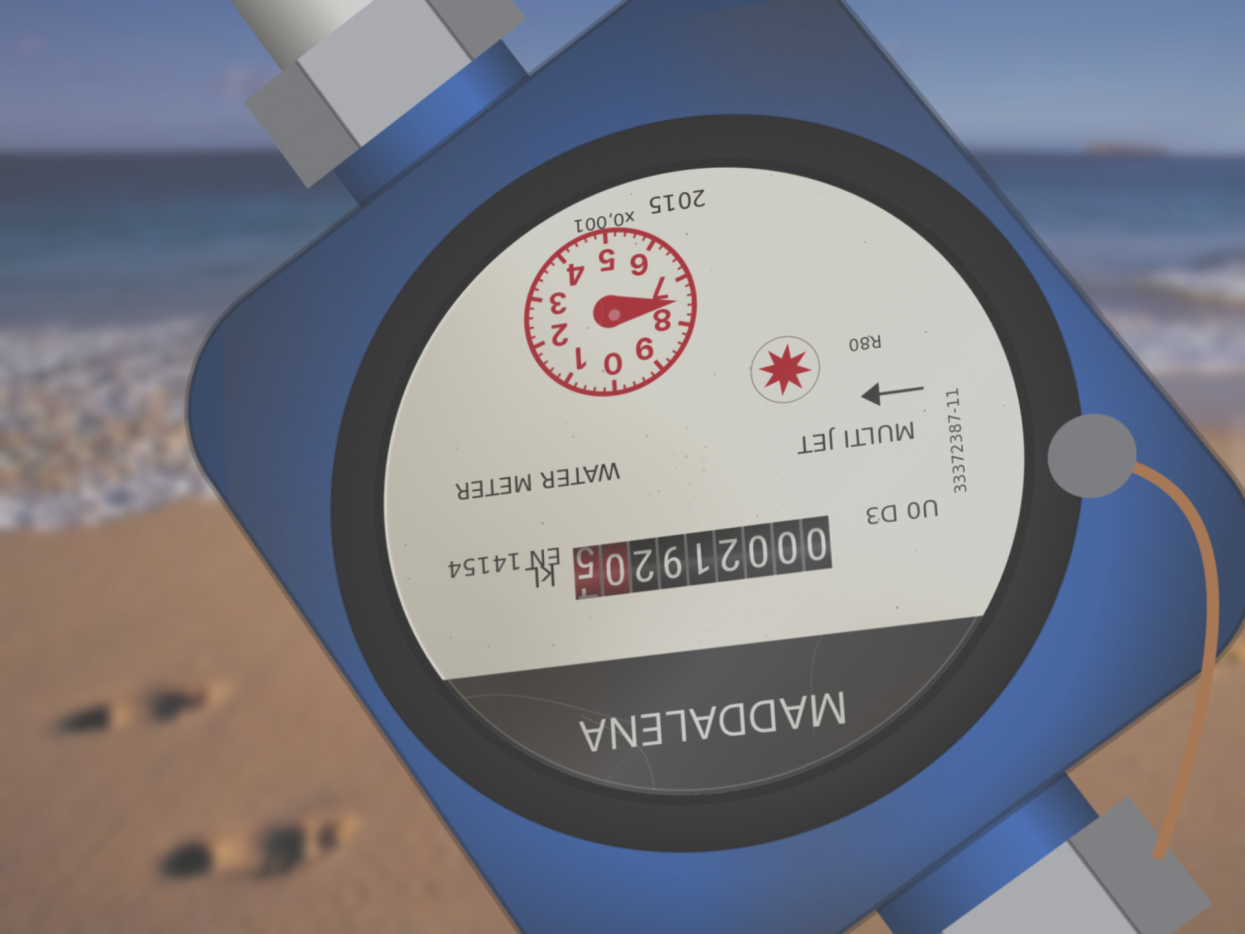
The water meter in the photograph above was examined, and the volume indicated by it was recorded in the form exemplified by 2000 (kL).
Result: 2192.047 (kL)
